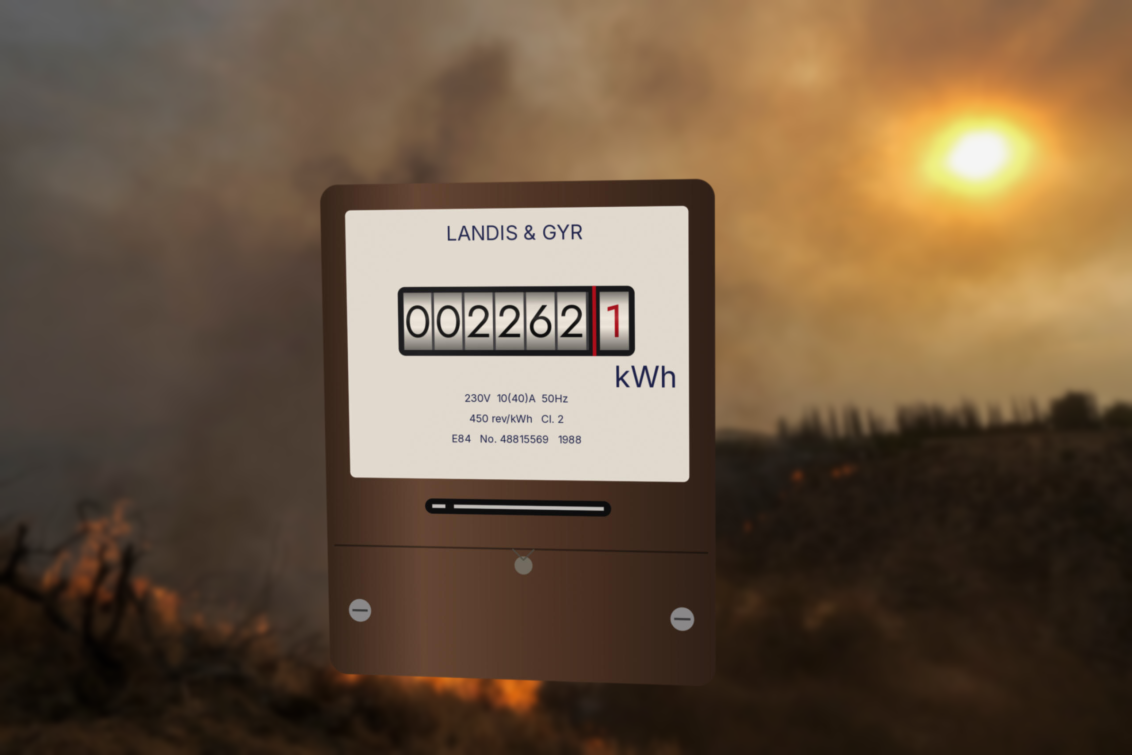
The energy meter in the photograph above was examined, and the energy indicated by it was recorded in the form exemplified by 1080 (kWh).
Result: 2262.1 (kWh)
